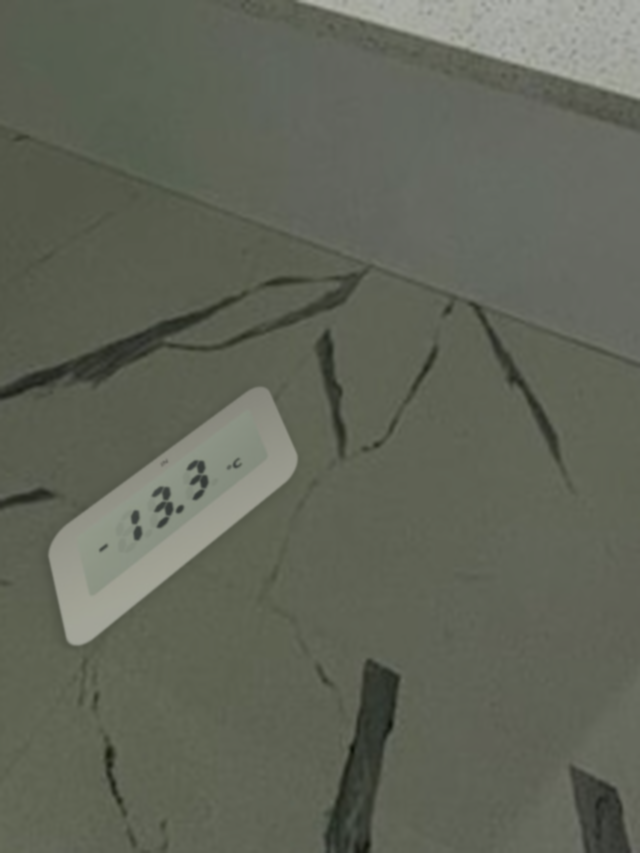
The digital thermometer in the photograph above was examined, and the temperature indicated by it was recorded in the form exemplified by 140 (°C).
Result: -13.3 (°C)
